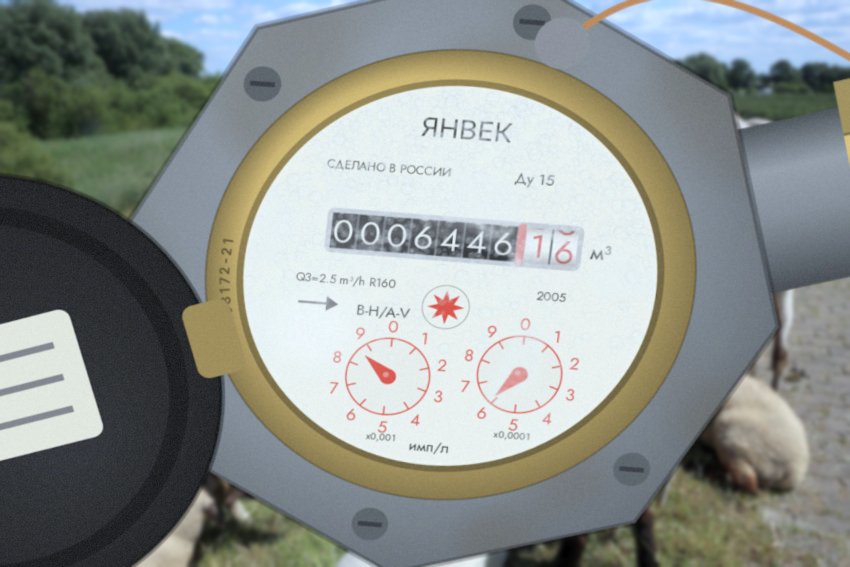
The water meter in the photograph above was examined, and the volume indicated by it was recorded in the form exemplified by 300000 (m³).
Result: 6446.1586 (m³)
